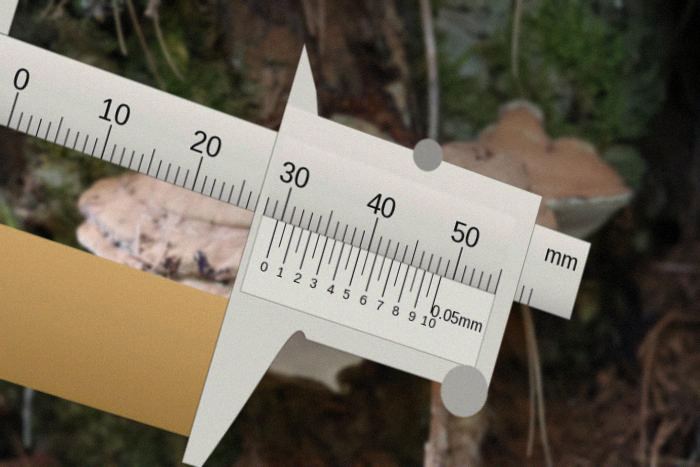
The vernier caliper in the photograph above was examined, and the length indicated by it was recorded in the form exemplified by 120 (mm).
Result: 29.6 (mm)
